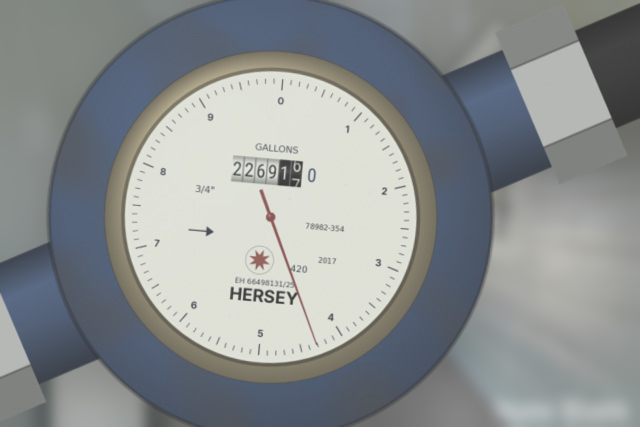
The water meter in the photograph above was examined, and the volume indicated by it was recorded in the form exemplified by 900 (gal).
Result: 2269164.3 (gal)
